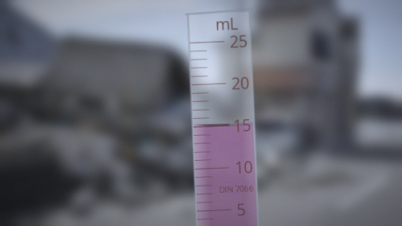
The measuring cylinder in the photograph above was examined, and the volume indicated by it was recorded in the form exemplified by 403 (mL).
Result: 15 (mL)
